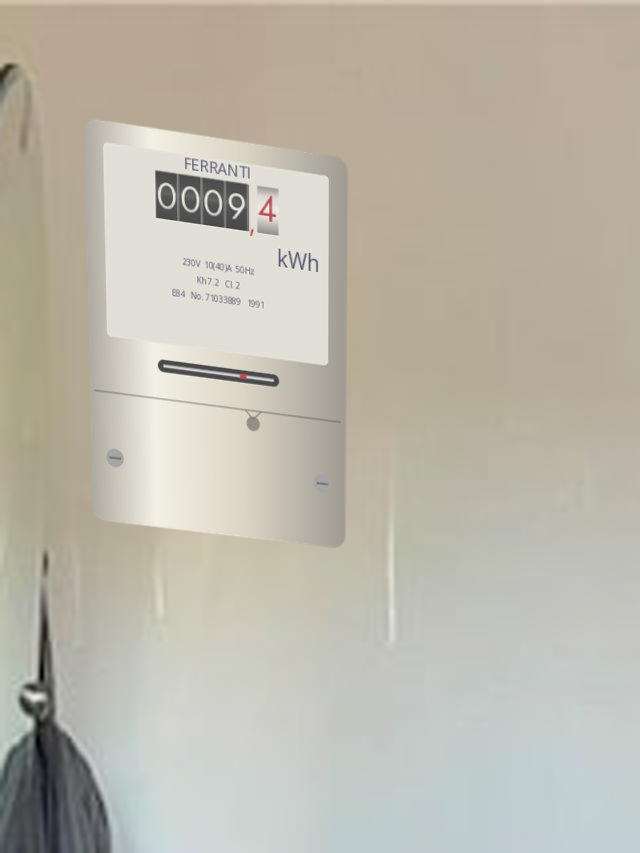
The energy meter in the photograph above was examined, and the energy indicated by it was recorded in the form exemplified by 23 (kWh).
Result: 9.4 (kWh)
